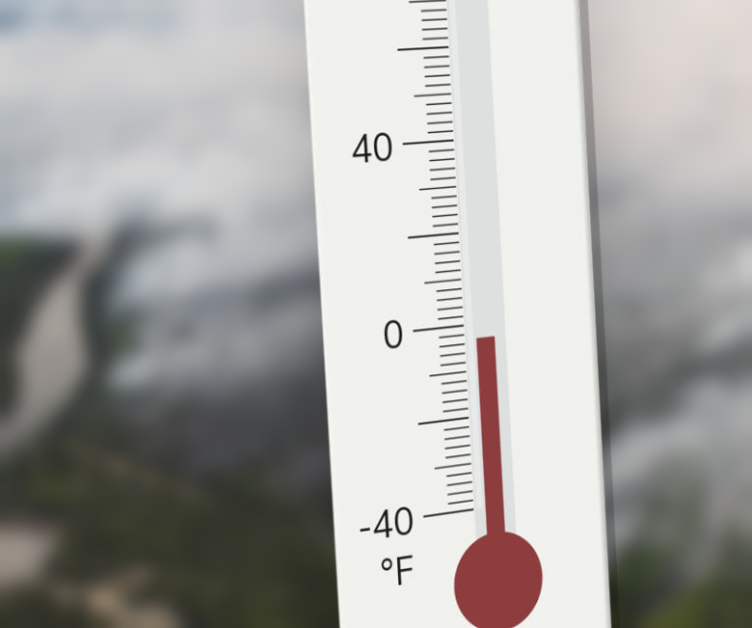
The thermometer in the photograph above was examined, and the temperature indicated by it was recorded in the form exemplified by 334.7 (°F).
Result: -3 (°F)
